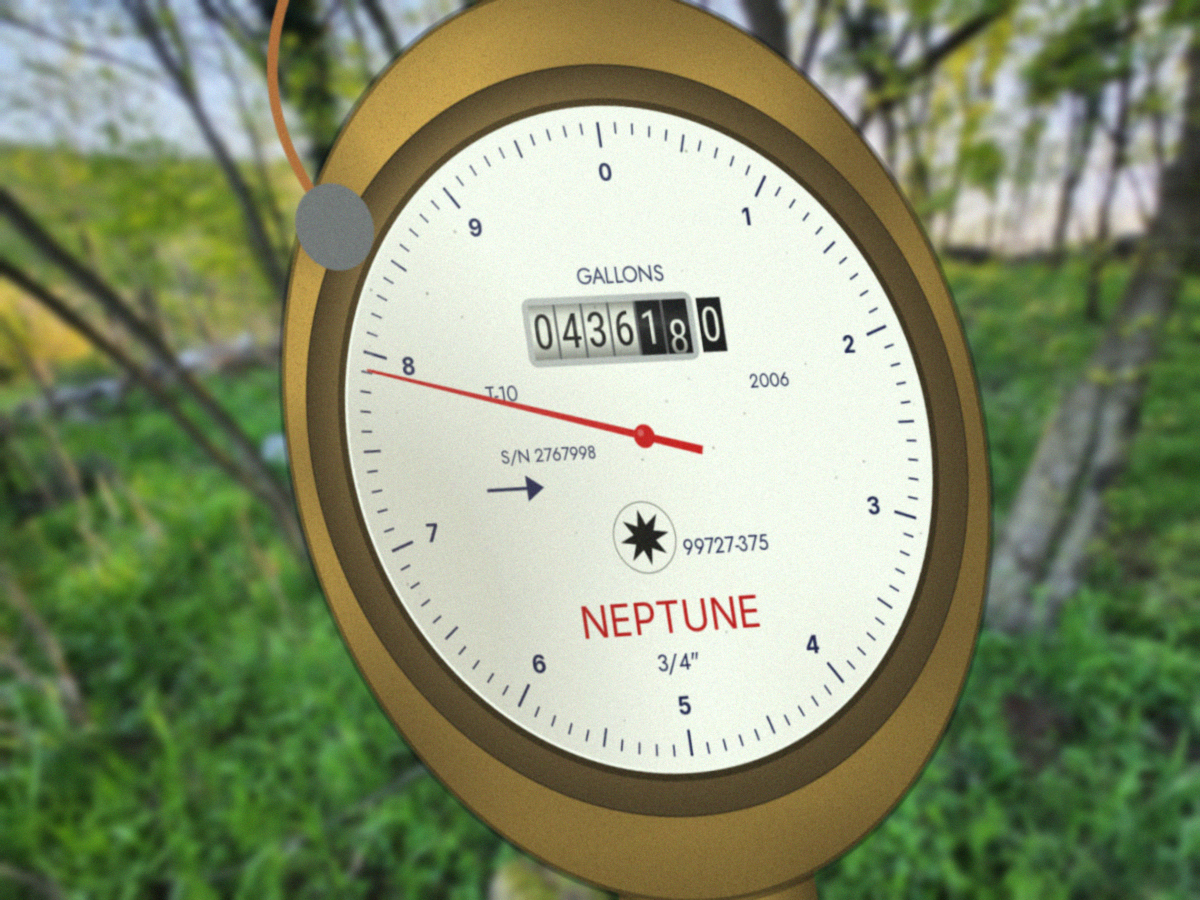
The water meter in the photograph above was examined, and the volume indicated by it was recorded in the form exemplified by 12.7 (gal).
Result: 436177.9 (gal)
